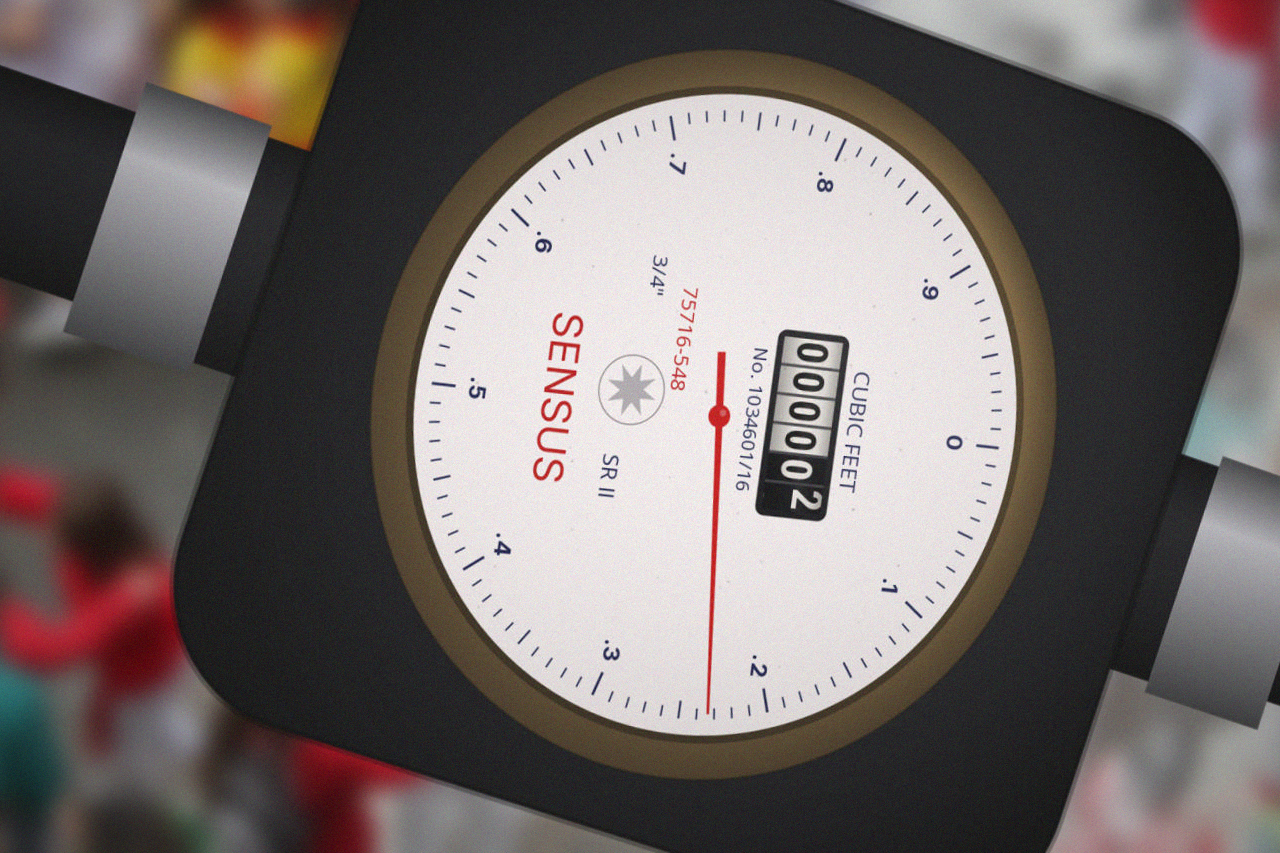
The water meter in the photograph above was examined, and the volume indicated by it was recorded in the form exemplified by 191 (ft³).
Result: 2.23 (ft³)
